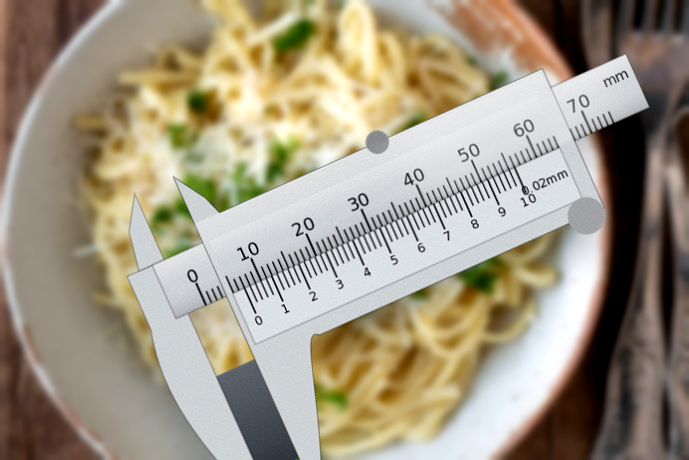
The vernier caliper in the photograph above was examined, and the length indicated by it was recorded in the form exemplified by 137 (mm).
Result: 7.0 (mm)
